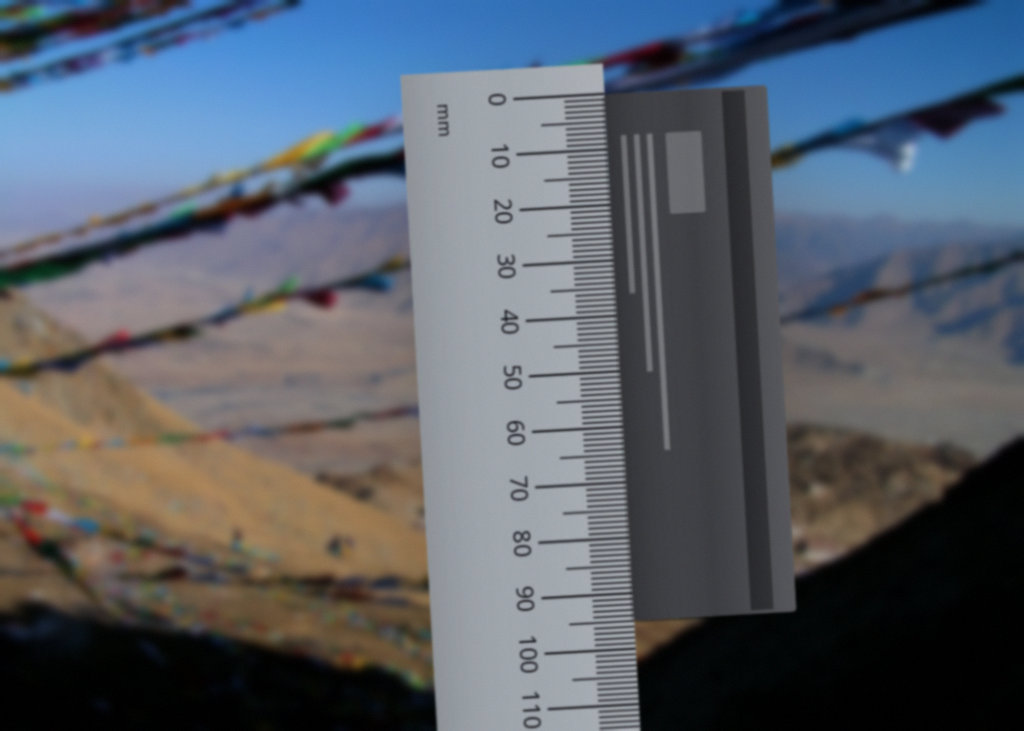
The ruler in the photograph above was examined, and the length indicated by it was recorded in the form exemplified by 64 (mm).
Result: 95 (mm)
